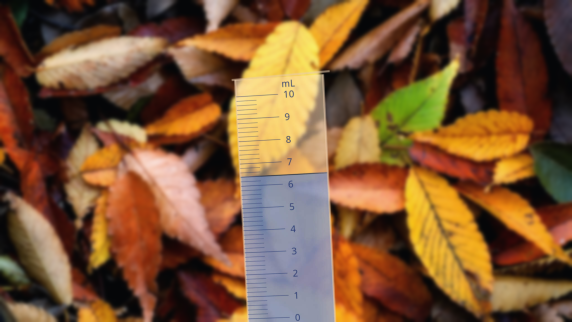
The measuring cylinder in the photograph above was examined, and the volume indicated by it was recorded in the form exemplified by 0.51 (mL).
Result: 6.4 (mL)
